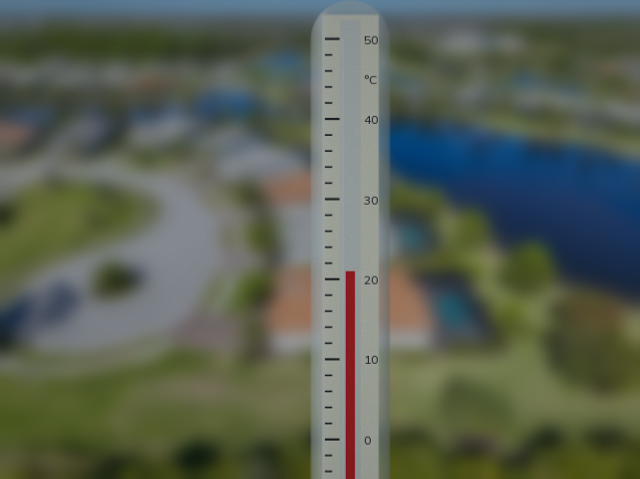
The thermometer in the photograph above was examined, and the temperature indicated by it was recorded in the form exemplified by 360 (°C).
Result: 21 (°C)
